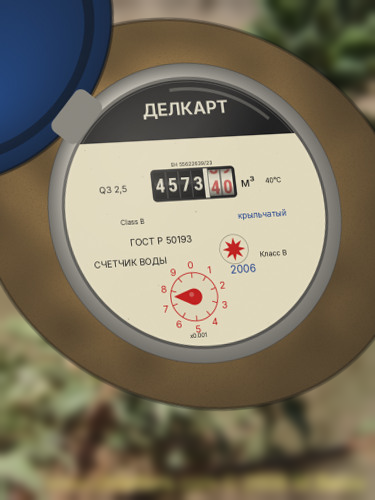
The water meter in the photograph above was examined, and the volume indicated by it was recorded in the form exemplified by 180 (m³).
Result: 4573.397 (m³)
